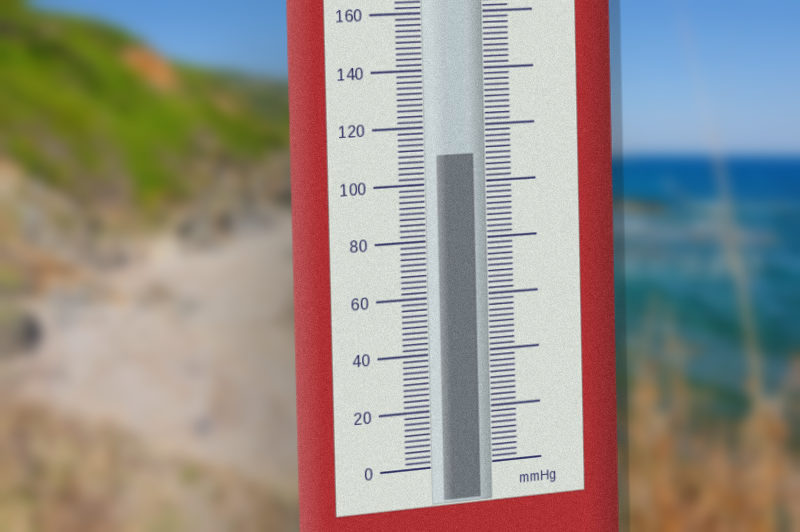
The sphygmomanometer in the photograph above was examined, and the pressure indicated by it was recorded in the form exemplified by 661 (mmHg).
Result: 110 (mmHg)
